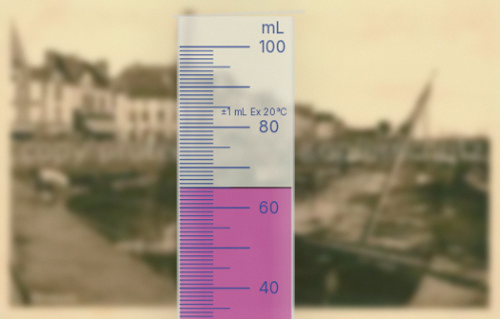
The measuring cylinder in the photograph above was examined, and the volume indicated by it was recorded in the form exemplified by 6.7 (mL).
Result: 65 (mL)
